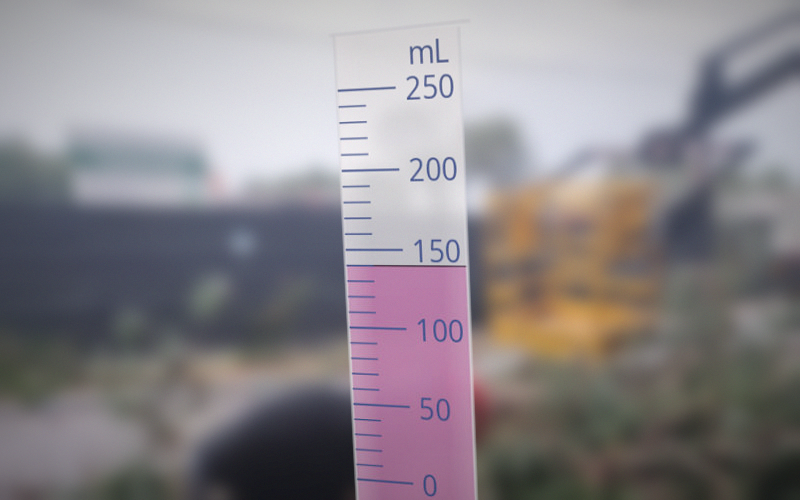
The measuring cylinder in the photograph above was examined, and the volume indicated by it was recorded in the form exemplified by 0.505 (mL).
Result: 140 (mL)
